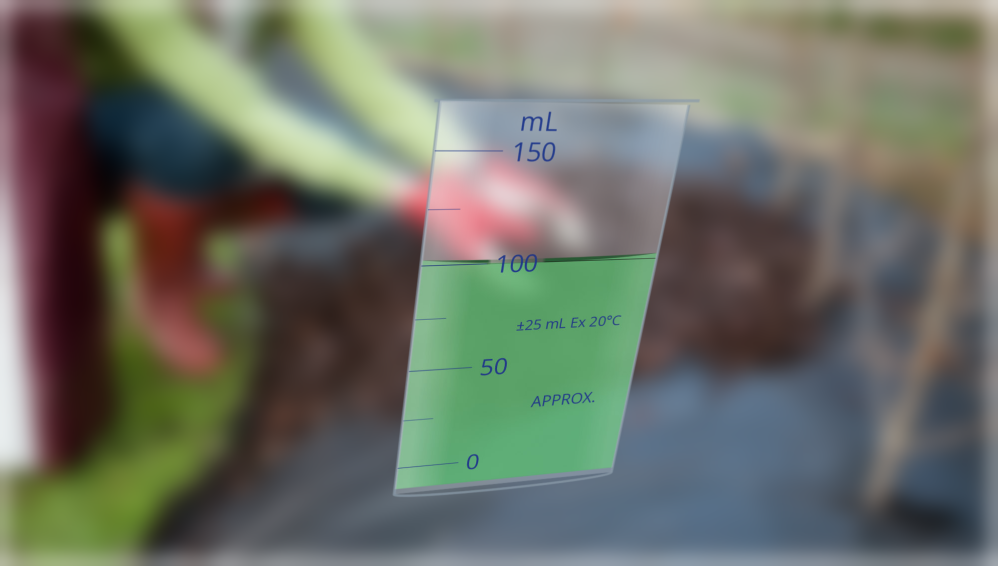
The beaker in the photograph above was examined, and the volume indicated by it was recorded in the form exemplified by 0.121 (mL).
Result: 100 (mL)
